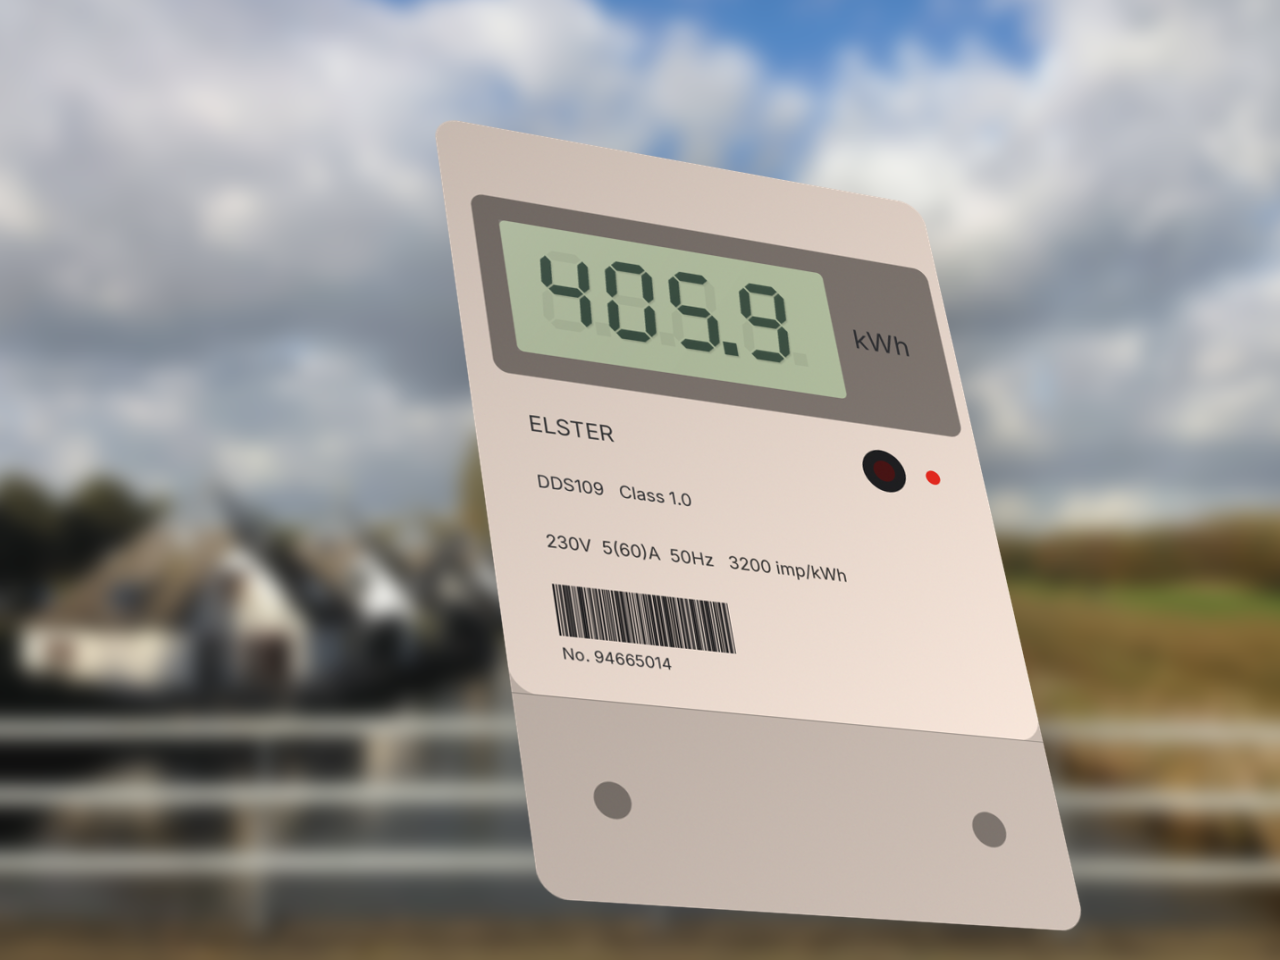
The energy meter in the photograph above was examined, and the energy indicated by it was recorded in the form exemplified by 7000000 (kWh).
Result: 405.9 (kWh)
